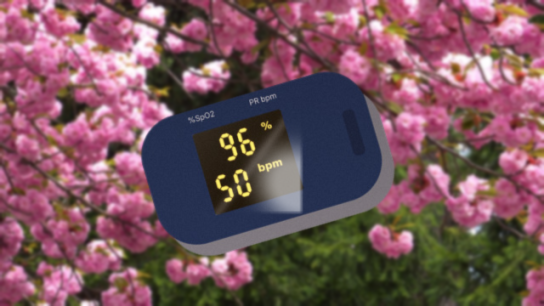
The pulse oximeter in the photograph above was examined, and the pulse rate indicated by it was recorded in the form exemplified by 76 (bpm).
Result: 50 (bpm)
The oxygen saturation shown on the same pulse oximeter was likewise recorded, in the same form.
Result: 96 (%)
